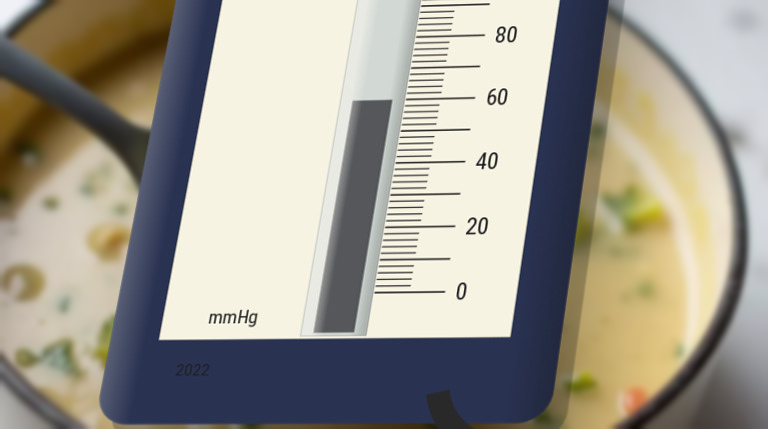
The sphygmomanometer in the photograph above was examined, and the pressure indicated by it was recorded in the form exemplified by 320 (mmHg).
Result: 60 (mmHg)
